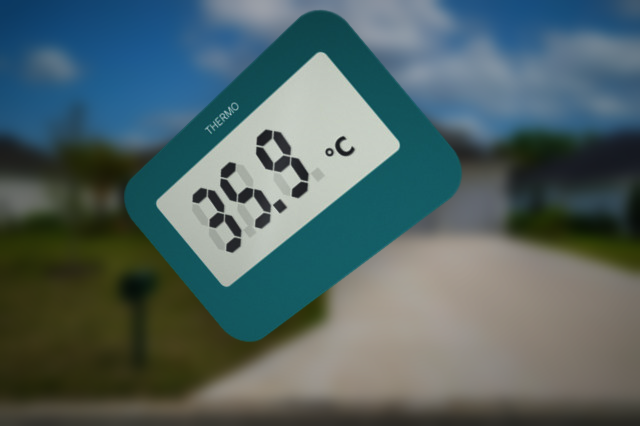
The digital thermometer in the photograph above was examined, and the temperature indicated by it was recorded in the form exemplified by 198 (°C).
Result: 35.9 (°C)
